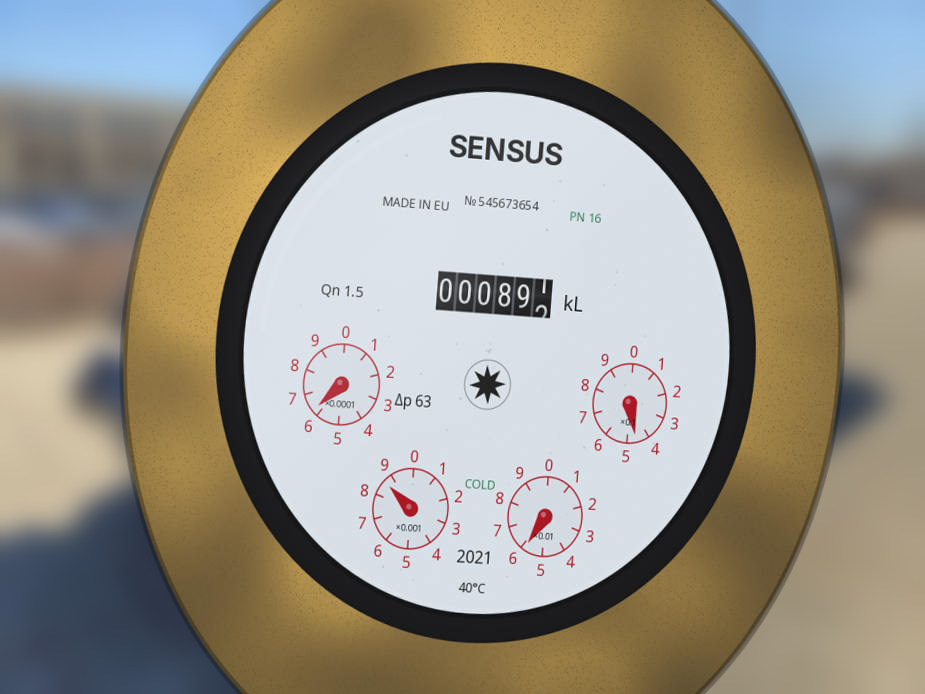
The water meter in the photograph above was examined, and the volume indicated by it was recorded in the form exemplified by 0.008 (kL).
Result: 891.4586 (kL)
